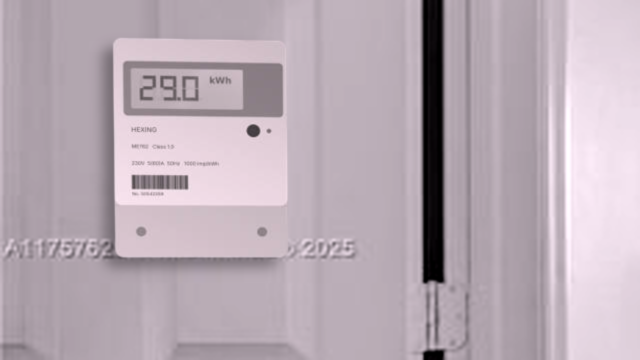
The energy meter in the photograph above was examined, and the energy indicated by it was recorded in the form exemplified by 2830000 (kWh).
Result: 29.0 (kWh)
